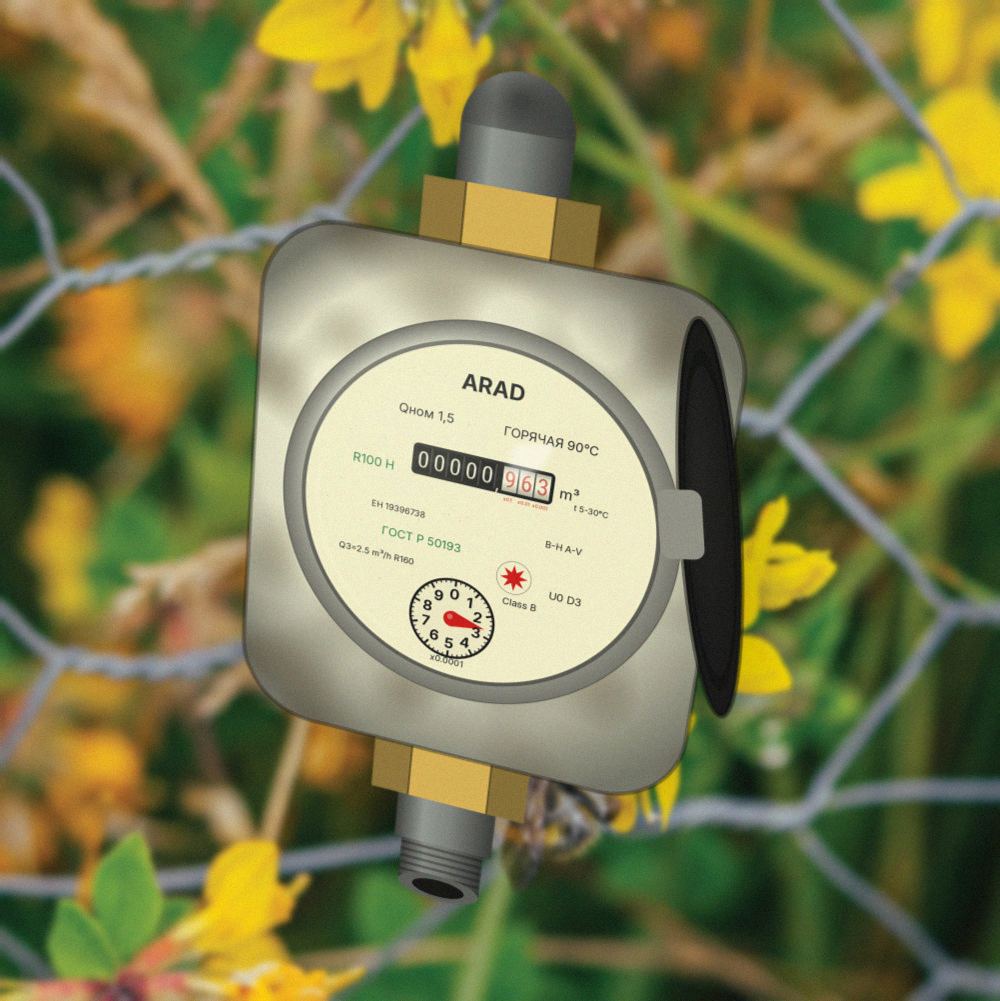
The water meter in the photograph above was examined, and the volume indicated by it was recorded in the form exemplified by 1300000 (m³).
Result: 0.9632 (m³)
